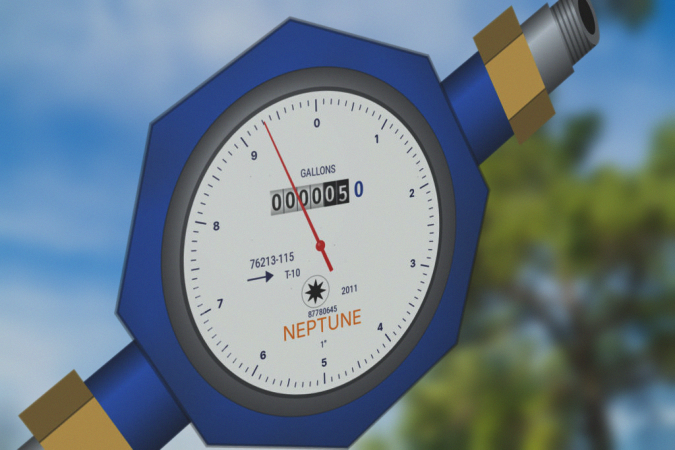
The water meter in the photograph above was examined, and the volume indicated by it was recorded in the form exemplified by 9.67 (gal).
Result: 49.3 (gal)
